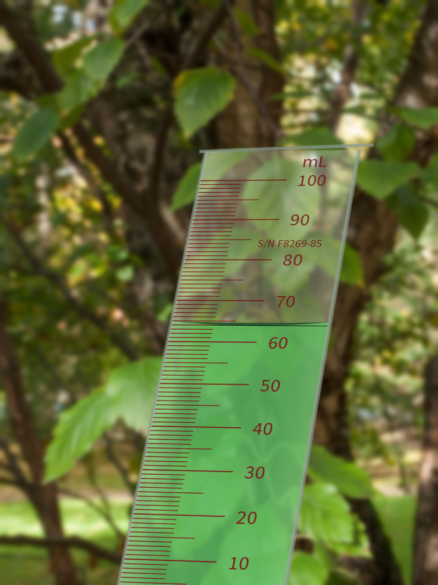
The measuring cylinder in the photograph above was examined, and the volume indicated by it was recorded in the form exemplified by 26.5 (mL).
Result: 64 (mL)
